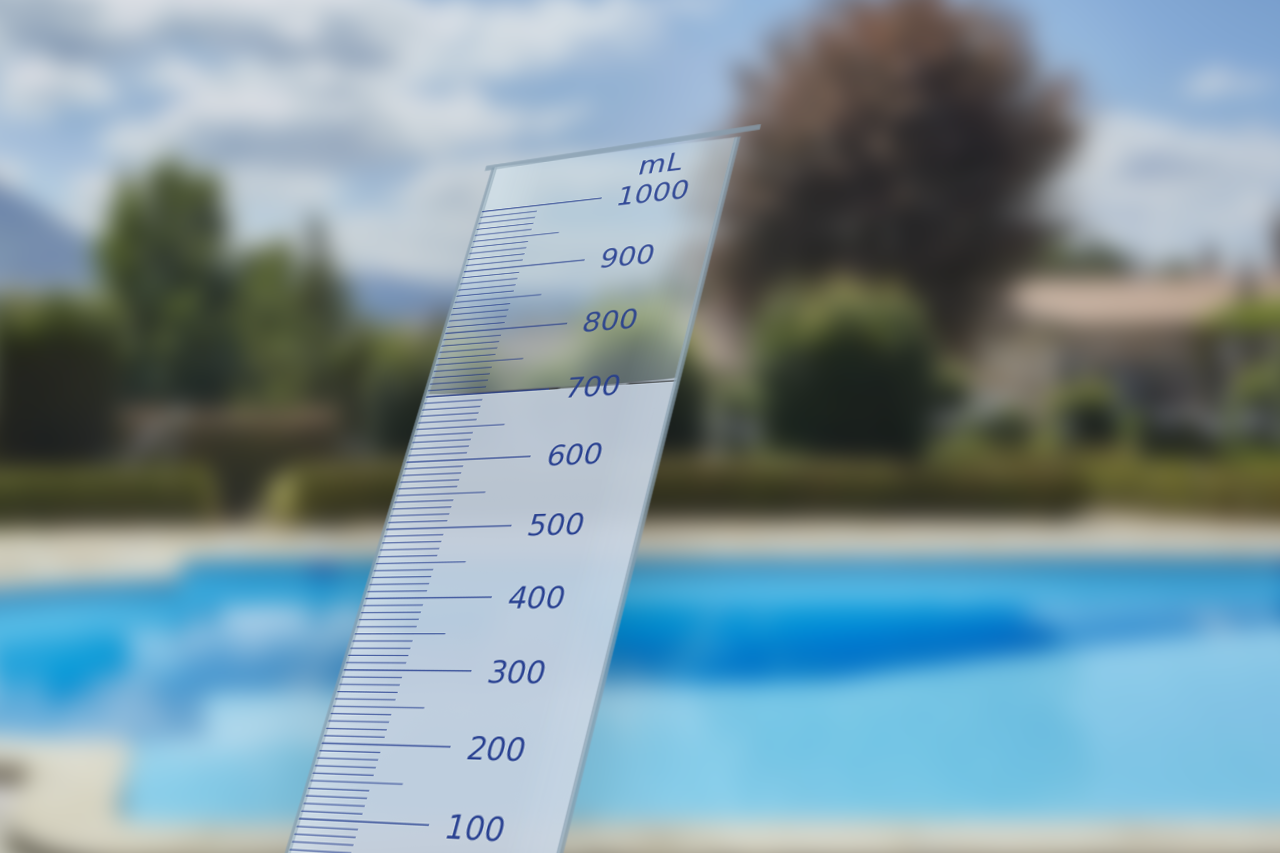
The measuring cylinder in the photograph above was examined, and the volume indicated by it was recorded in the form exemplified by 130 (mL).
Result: 700 (mL)
